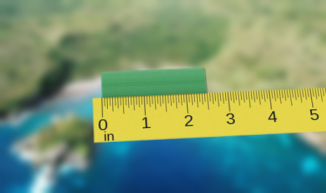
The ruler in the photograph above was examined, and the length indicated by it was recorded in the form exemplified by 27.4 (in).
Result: 2.5 (in)
